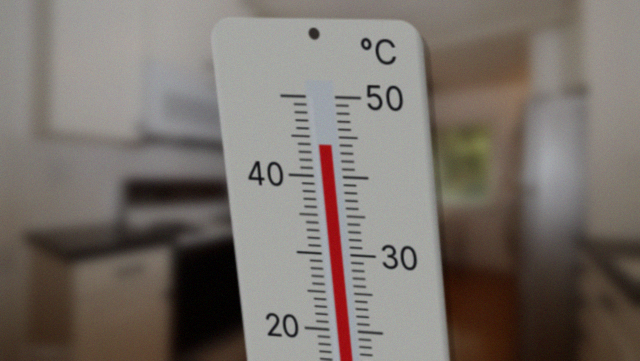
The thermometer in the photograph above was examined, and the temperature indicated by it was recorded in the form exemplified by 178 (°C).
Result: 44 (°C)
